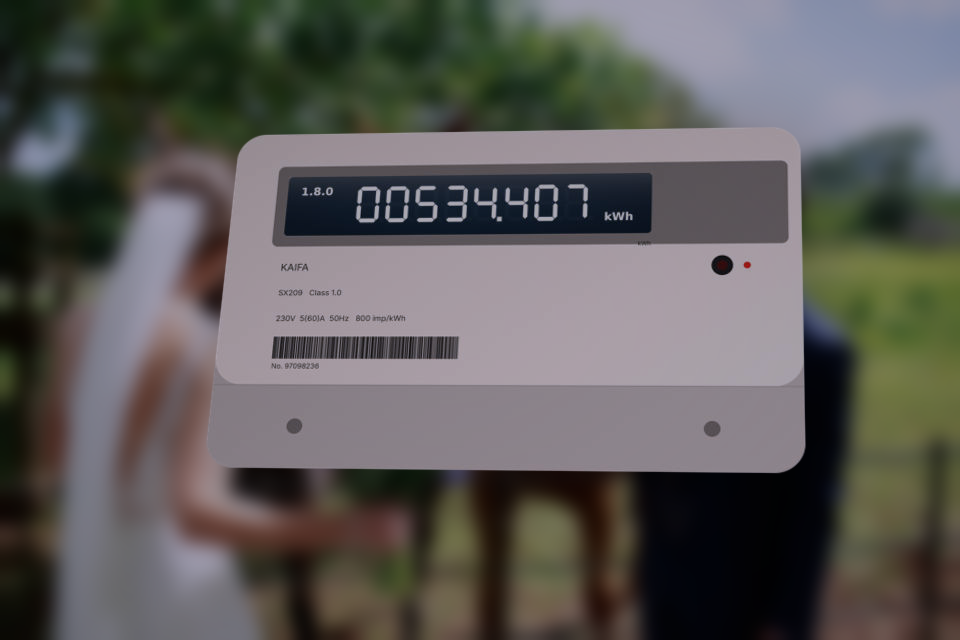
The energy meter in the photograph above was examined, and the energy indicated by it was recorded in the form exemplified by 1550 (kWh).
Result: 534.407 (kWh)
